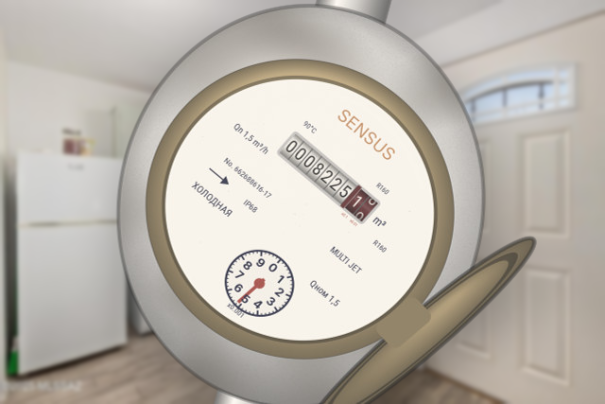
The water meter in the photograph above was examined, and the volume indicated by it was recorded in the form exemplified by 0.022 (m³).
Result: 8225.185 (m³)
